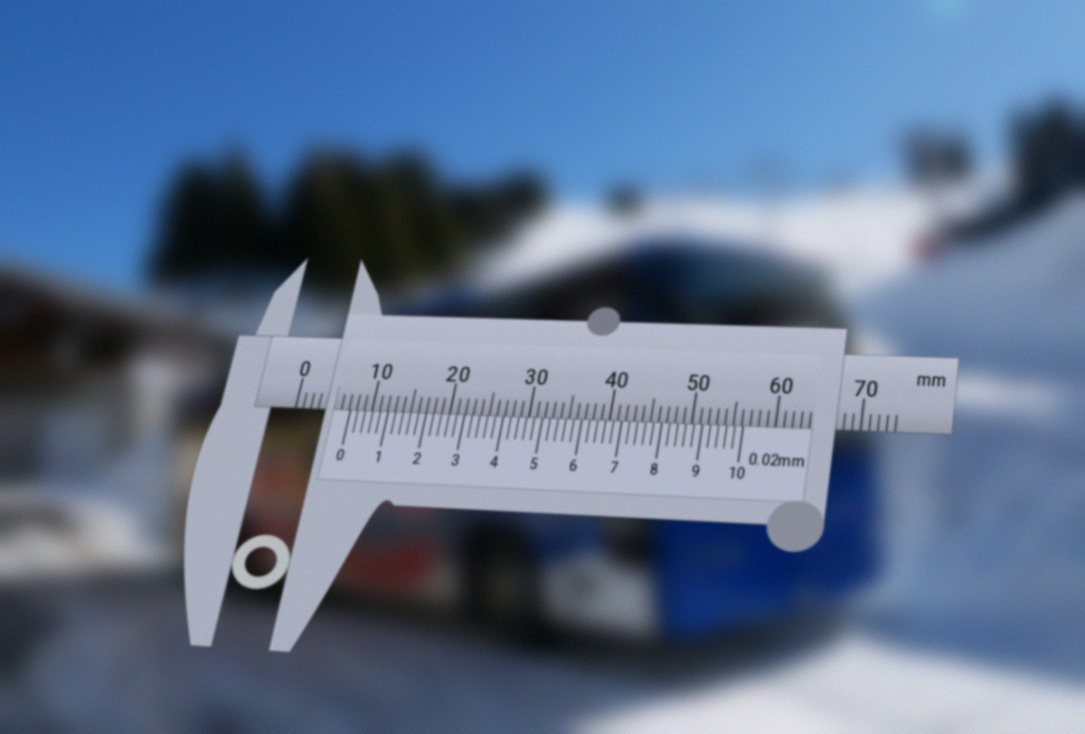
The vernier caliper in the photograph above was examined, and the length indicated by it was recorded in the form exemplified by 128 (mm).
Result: 7.2 (mm)
